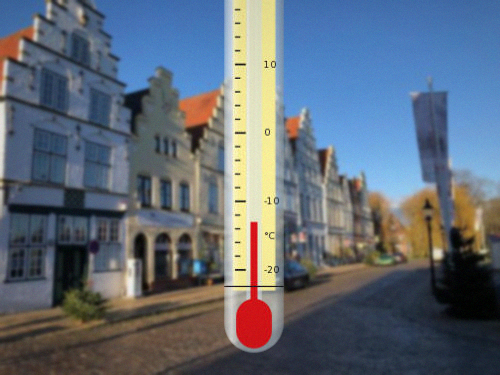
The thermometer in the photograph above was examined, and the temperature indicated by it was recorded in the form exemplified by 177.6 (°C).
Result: -13 (°C)
